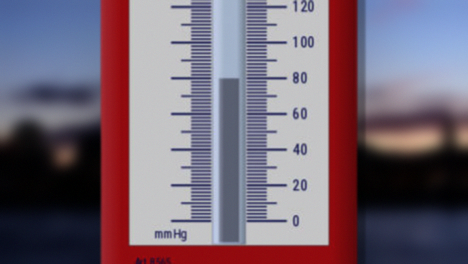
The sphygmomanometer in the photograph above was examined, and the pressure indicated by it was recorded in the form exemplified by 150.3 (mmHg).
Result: 80 (mmHg)
